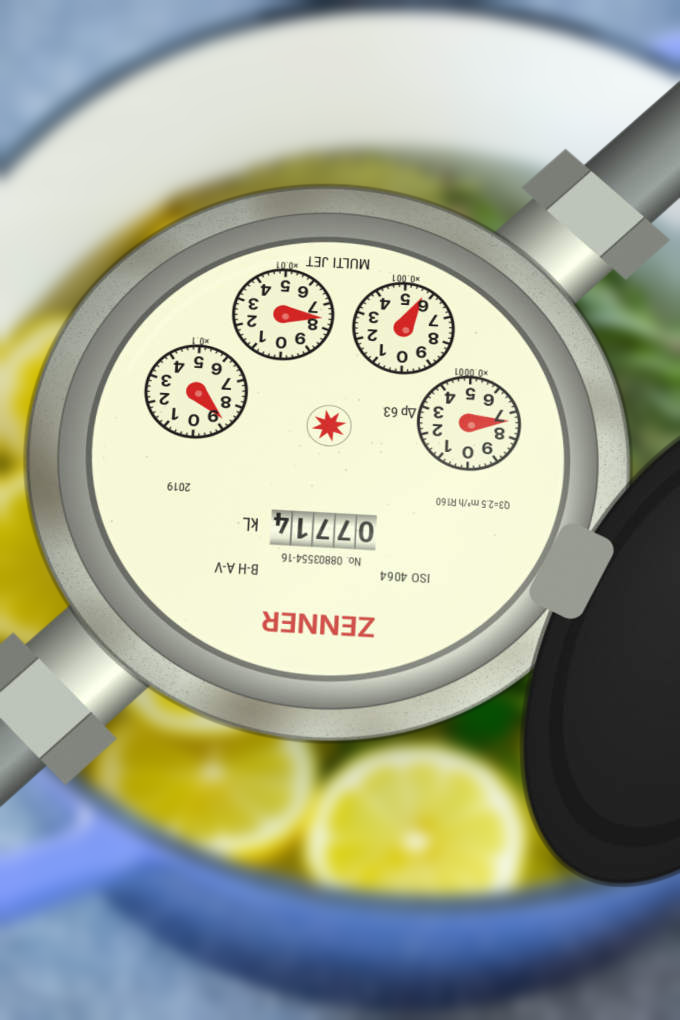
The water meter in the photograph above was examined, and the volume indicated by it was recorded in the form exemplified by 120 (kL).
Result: 7713.8757 (kL)
